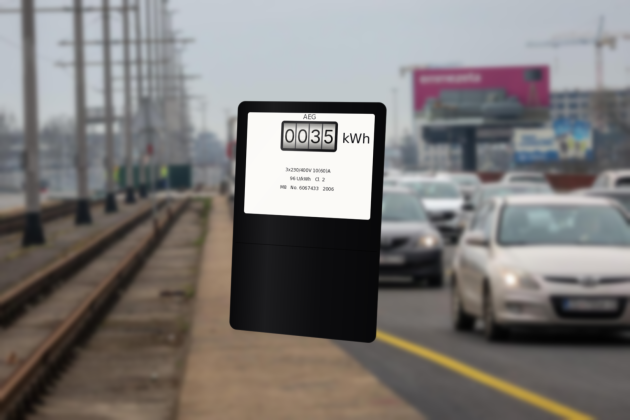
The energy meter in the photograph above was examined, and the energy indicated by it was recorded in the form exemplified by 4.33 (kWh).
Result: 35 (kWh)
